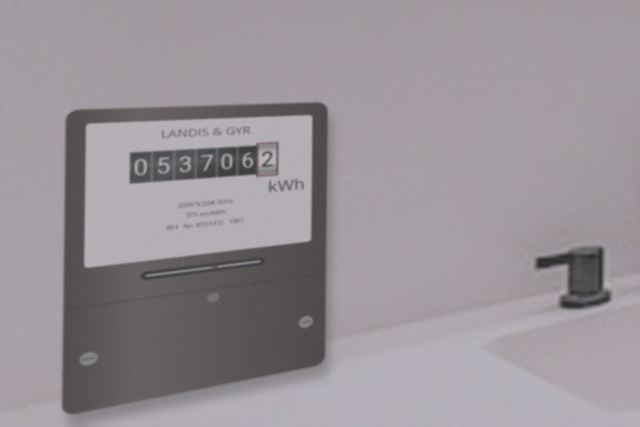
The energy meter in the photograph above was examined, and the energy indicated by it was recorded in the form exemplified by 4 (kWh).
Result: 53706.2 (kWh)
